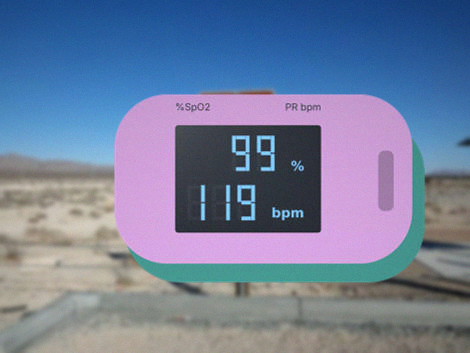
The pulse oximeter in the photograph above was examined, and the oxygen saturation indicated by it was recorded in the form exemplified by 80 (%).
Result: 99 (%)
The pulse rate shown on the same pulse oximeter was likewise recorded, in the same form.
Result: 119 (bpm)
